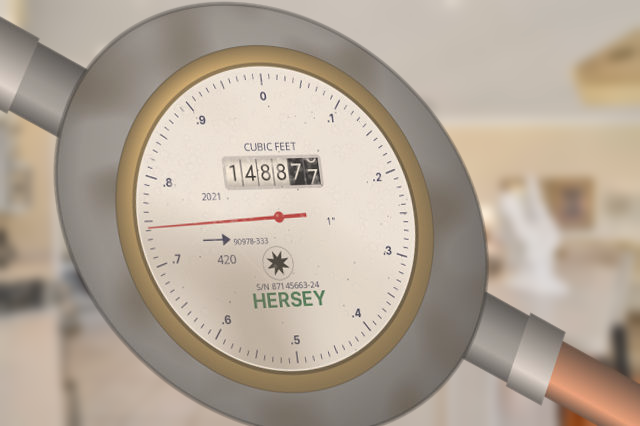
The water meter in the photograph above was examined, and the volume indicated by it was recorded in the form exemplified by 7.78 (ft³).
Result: 148876.74 (ft³)
